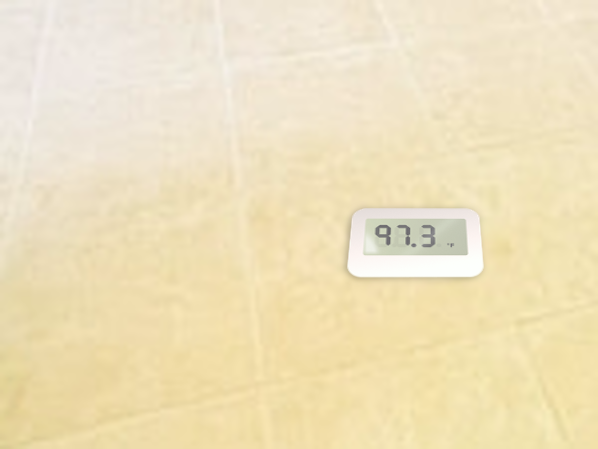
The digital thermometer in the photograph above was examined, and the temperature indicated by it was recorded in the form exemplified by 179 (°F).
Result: 97.3 (°F)
